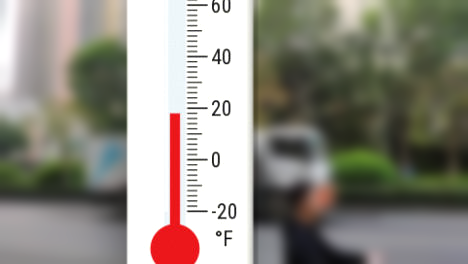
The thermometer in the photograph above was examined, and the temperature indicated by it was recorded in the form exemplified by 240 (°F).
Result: 18 (°F)
